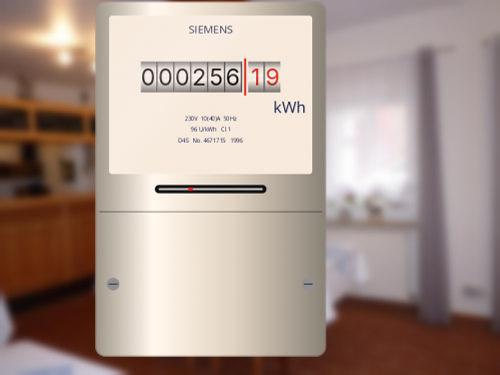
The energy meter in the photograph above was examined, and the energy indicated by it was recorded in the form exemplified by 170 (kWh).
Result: 256.19 (kWh)
